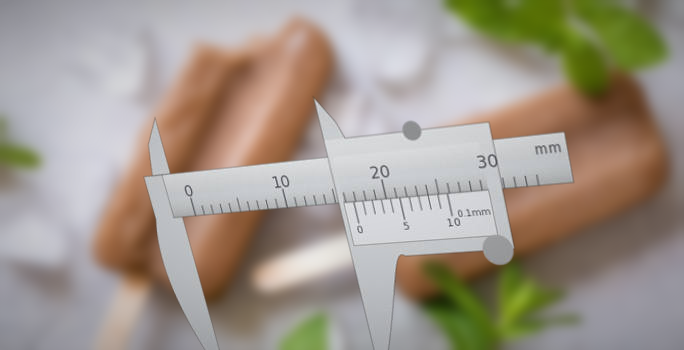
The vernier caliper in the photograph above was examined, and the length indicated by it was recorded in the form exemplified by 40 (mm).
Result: 16.8 (mm)
